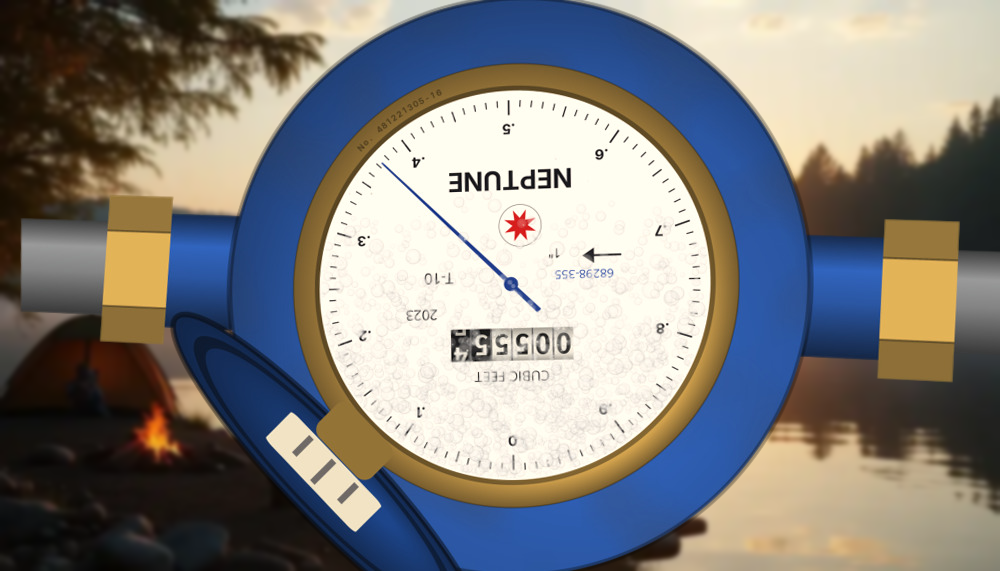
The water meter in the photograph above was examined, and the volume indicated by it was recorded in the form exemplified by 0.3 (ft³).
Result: 5554.37 (ft³)
